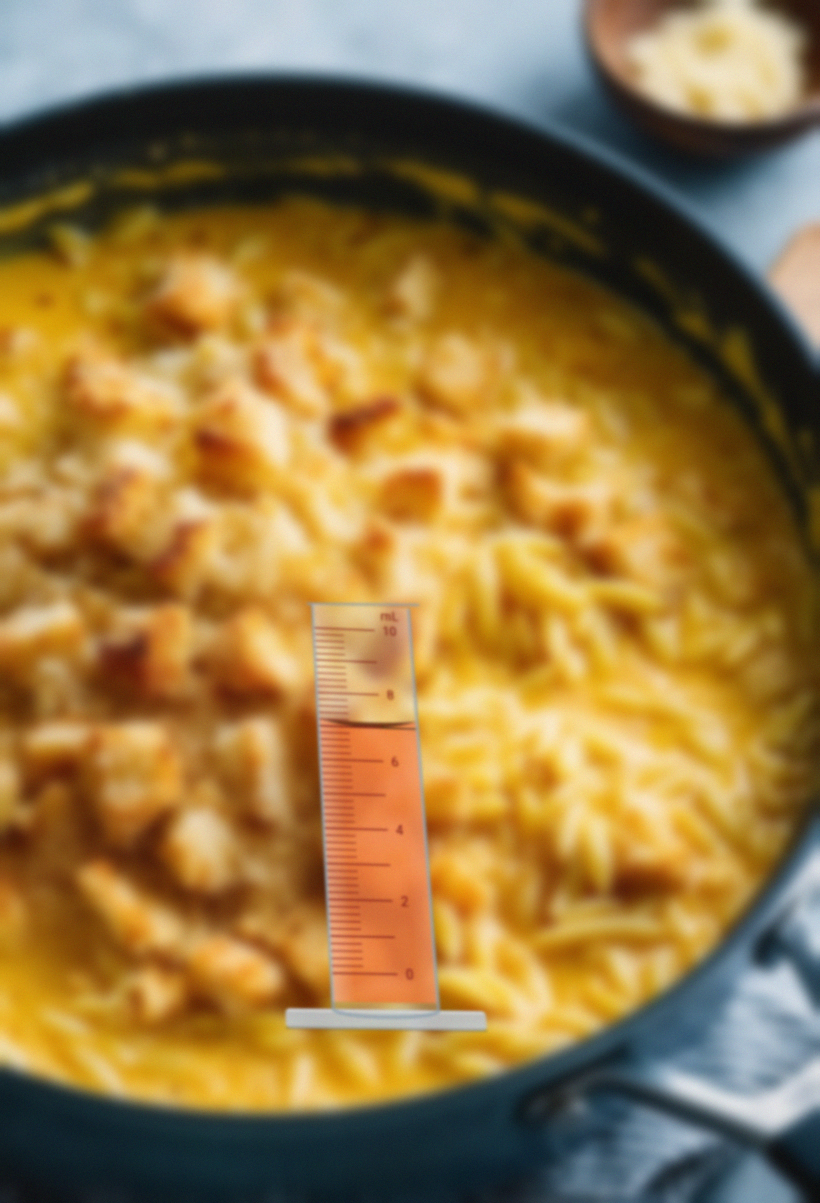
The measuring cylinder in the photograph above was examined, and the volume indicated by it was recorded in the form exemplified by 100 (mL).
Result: 7 (mL)
